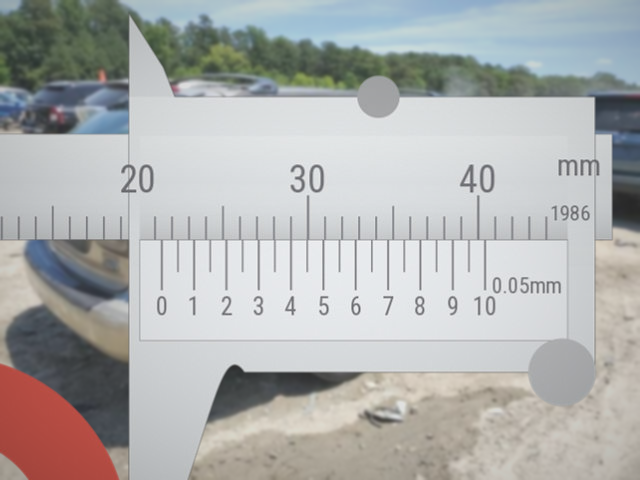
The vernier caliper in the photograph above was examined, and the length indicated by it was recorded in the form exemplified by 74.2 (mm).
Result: 21.4 (mm)
